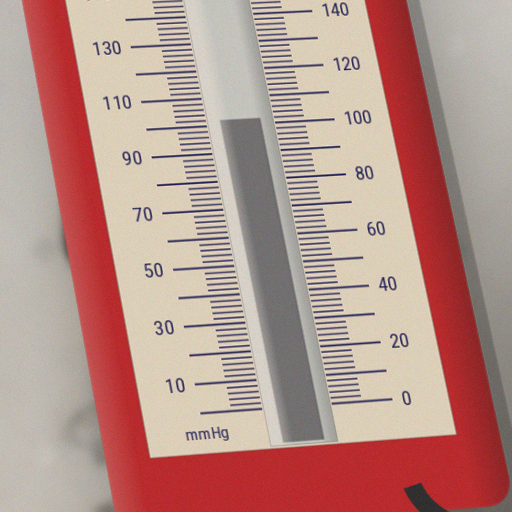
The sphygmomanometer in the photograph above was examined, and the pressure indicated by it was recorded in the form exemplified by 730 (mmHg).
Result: 102 (mmHg)
